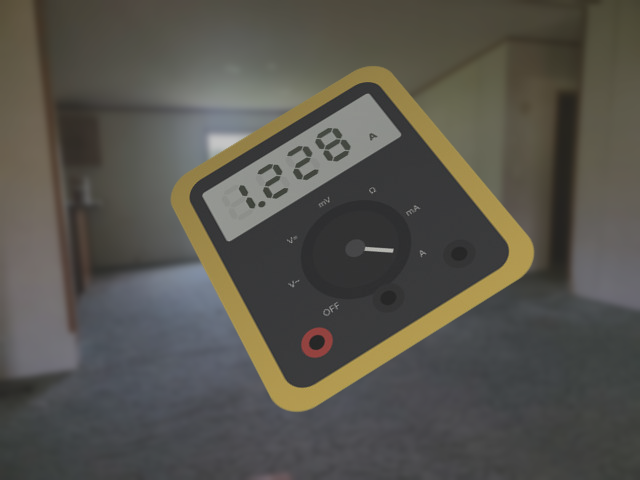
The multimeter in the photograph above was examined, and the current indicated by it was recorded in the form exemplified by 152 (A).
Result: 1.228 (A)
